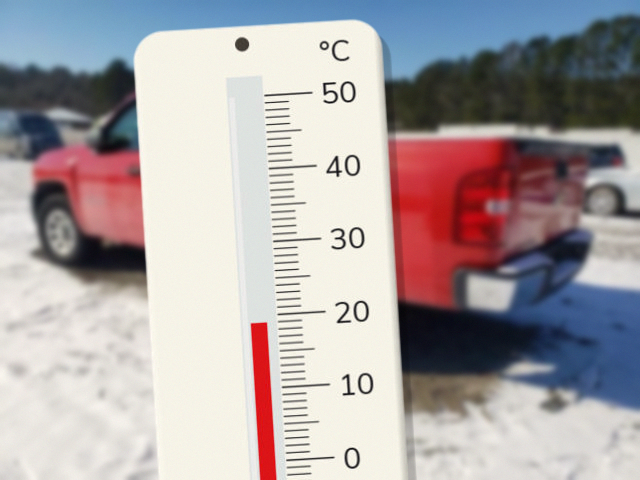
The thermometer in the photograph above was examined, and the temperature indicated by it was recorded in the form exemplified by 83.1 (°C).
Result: 19 (°C)
